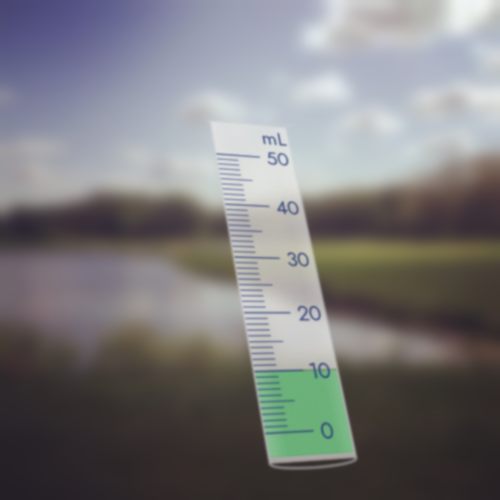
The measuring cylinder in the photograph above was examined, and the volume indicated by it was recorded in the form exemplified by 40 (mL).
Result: 10 (mL)
